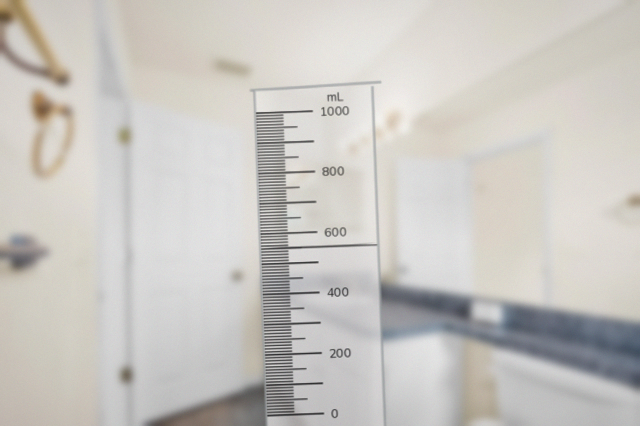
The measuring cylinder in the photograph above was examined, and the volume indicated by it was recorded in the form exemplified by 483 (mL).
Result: 550 (mL)
